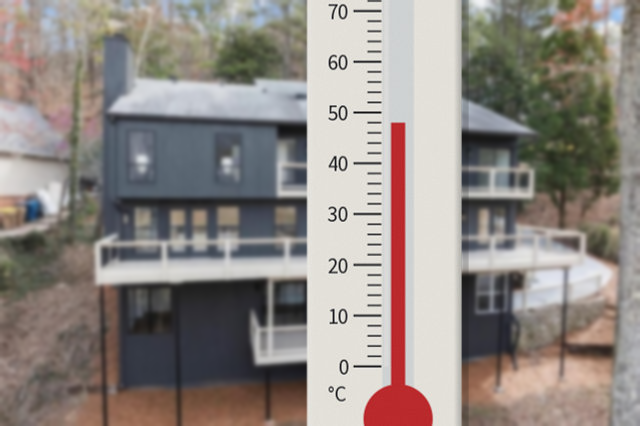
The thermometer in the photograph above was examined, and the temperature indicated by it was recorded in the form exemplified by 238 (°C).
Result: 48 (°C)
